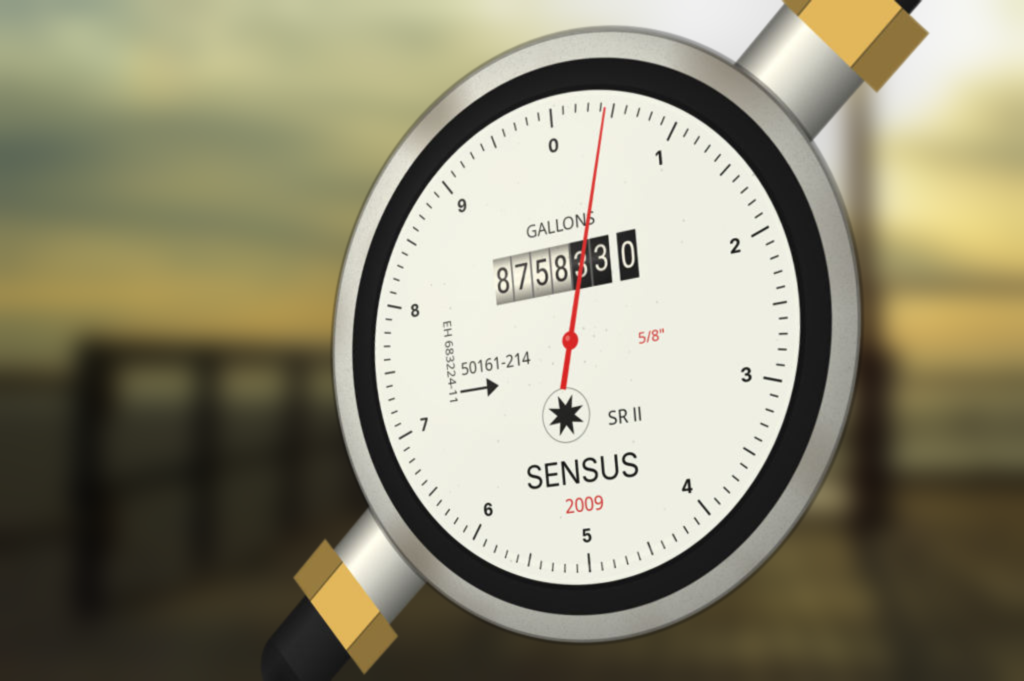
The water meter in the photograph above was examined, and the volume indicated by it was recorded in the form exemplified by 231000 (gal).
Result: 8758330.4 (gal)
